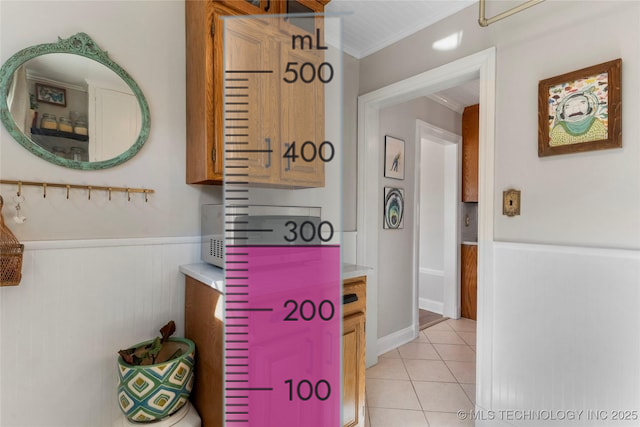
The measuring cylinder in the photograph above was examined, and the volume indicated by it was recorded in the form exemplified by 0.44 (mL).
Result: 280 (mL)
